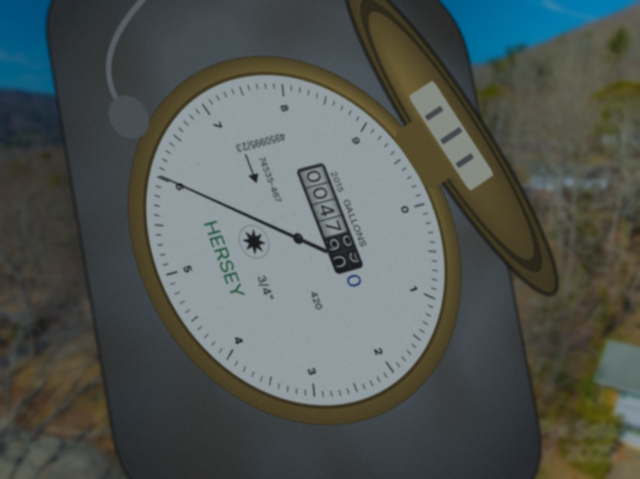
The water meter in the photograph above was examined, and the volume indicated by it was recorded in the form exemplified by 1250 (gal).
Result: 47896.0 (gal)
